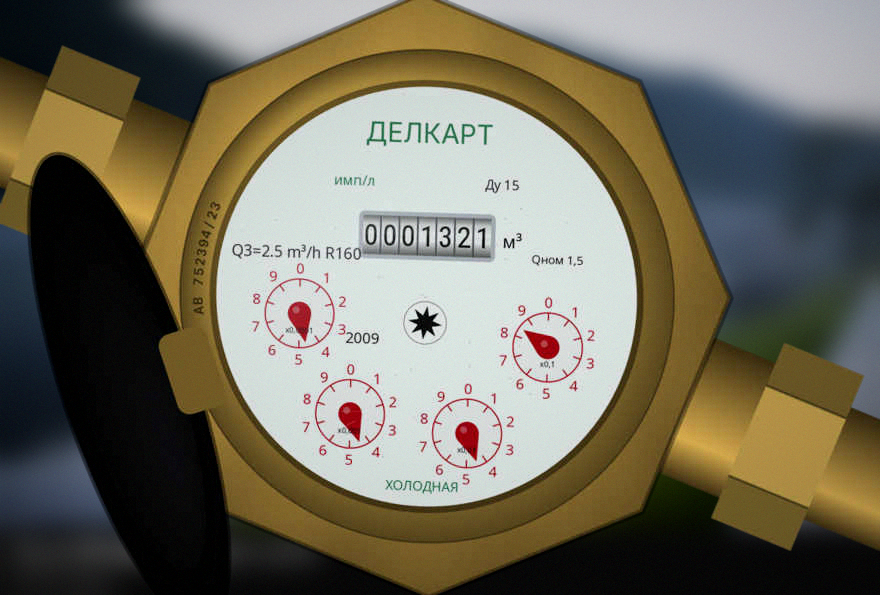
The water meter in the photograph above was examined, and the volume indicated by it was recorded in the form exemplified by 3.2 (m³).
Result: 1321.8444 (m³)
